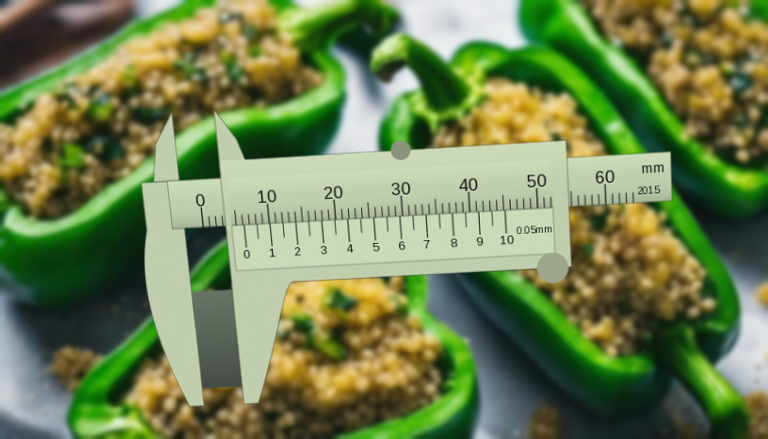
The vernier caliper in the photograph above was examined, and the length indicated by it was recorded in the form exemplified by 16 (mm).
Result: 6.2 (mm)
